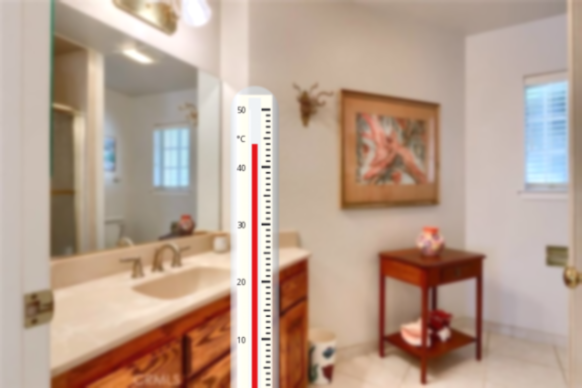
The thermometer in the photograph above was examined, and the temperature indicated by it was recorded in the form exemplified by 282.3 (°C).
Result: 44 (°C)
